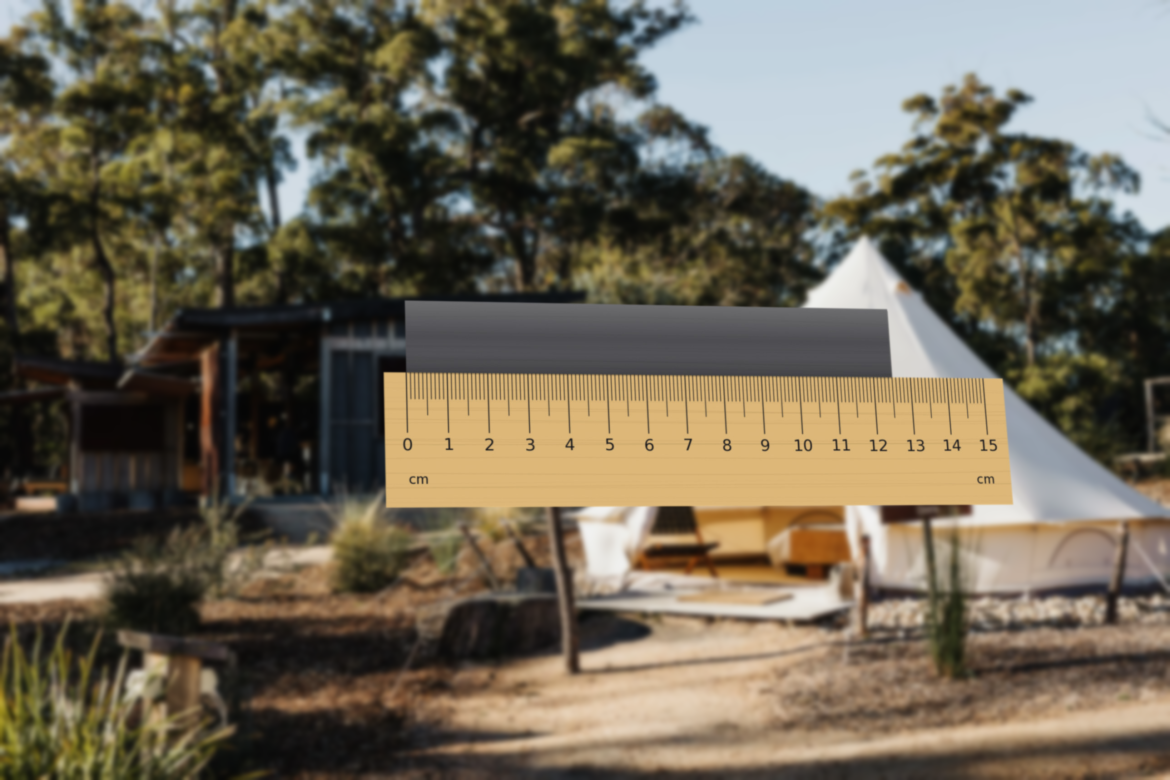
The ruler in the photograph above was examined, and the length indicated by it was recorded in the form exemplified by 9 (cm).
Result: 12.5 (cm)
